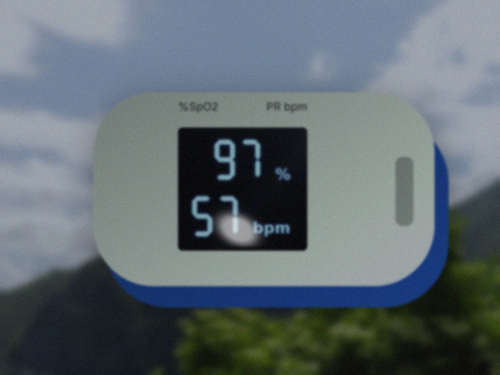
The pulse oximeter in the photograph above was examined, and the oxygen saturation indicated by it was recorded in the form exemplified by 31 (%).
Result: 97 (%)
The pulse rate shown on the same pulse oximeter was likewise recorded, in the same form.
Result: 57 (bpm)
